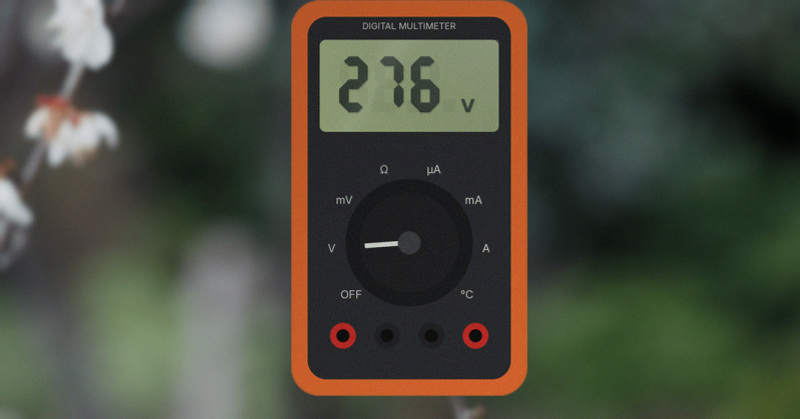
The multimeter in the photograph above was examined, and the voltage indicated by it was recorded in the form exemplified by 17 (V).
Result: 276 (V)
